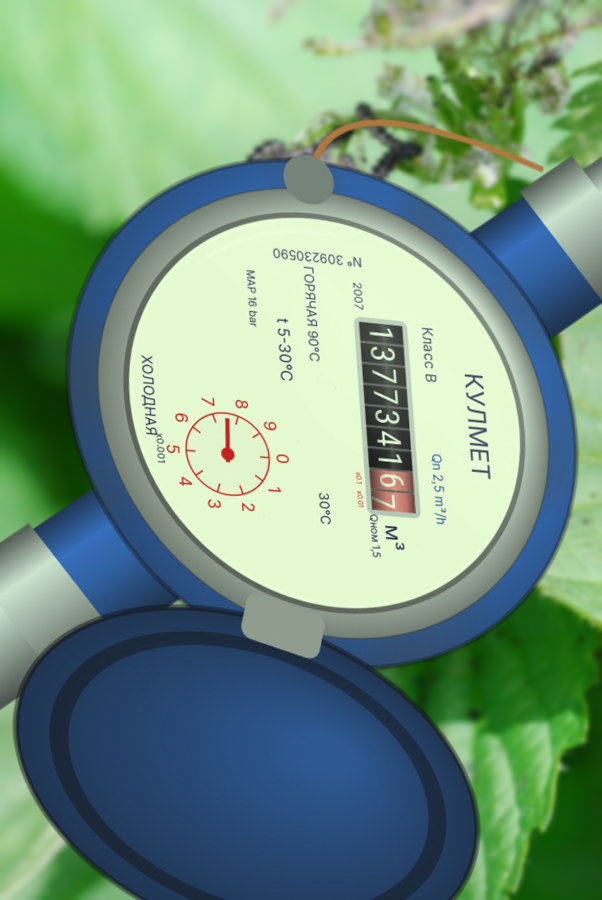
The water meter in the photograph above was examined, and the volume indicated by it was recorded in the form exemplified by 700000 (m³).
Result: 1377341.667 (m³)
